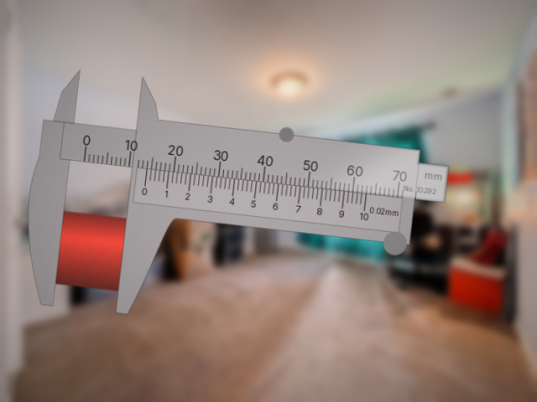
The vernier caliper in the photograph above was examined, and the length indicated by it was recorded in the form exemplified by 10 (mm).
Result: 14.0 (mm)
